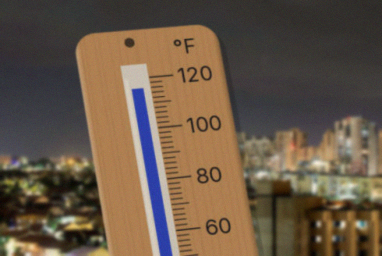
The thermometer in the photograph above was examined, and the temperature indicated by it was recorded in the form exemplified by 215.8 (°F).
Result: 116 (°F)
